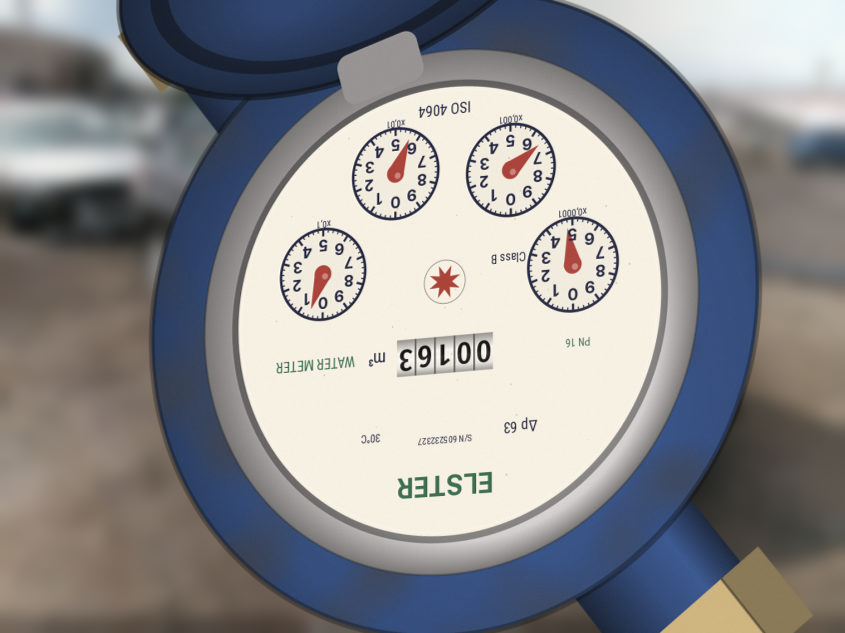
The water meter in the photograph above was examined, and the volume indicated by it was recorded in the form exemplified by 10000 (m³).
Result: 163.0564 (m³)
